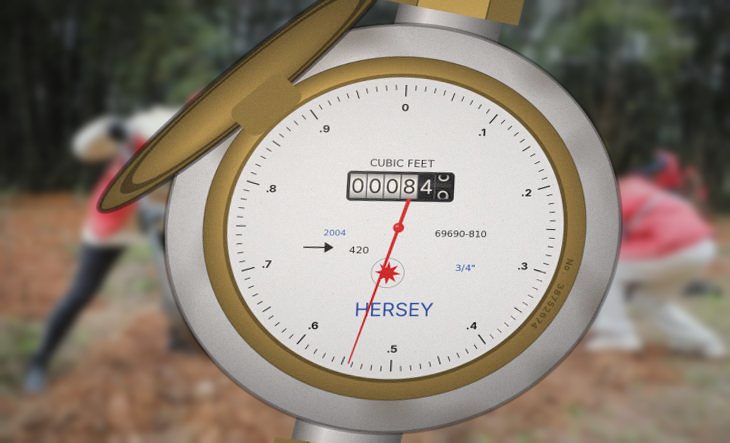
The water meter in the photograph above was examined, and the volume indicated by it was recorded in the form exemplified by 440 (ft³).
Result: 848.54 (ft³)
